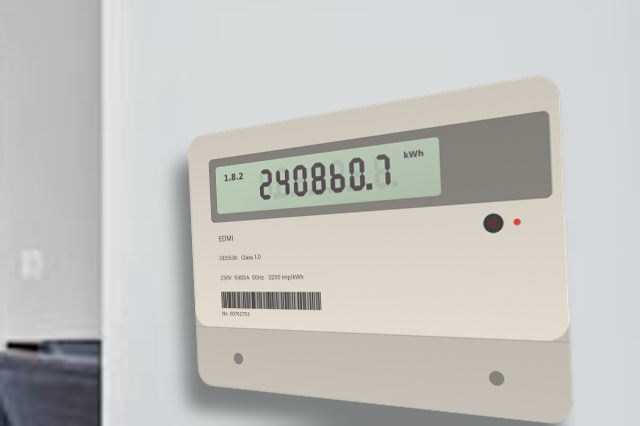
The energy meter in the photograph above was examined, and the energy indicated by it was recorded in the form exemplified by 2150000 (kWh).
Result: 240860.7 (kWh)
